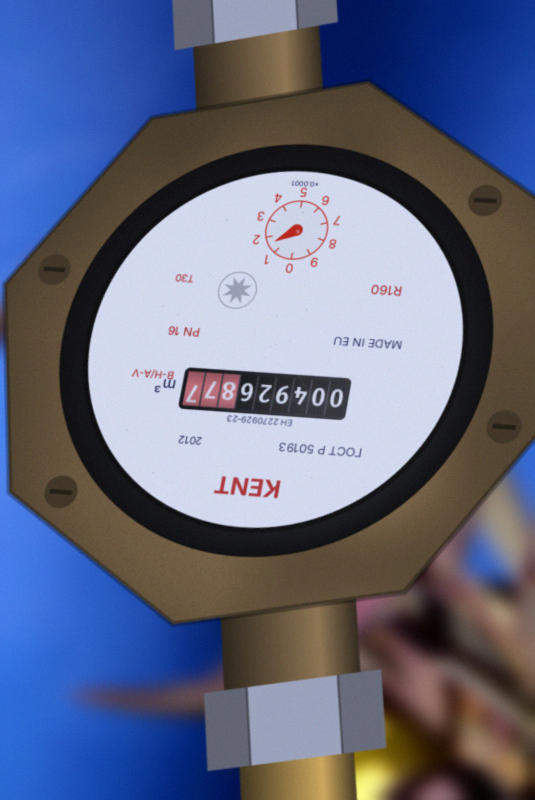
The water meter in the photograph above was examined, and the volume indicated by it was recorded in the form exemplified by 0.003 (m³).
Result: 4926.8771 (m³)
